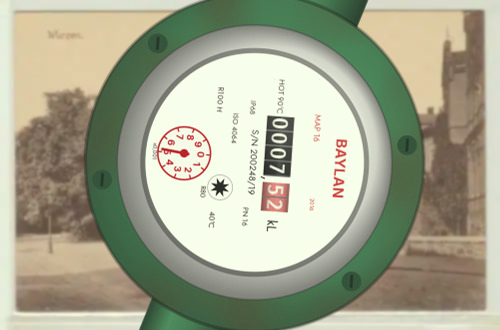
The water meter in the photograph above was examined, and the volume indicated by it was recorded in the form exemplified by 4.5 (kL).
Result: 7.525 (kL)
